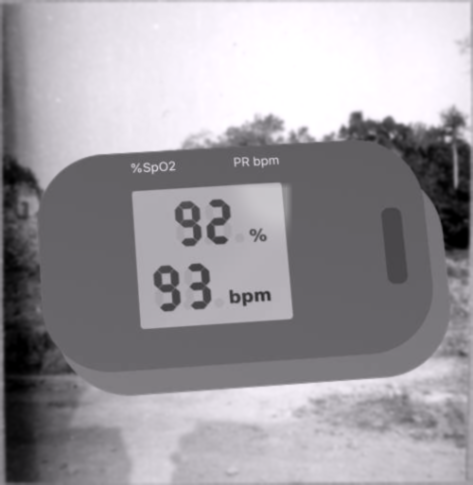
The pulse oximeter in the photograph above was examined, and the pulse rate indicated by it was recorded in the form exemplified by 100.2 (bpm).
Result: 93 (bpm)
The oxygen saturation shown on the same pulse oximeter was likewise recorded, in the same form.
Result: 92 (%)
